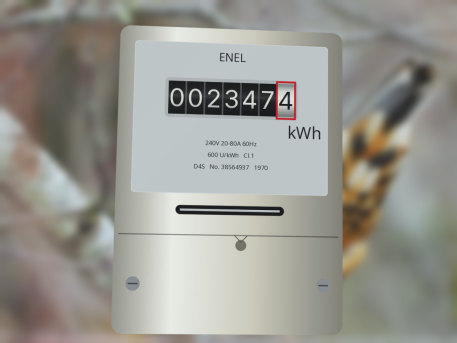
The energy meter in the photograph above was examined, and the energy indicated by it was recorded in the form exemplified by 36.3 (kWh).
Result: 2347.4 (kWh)
